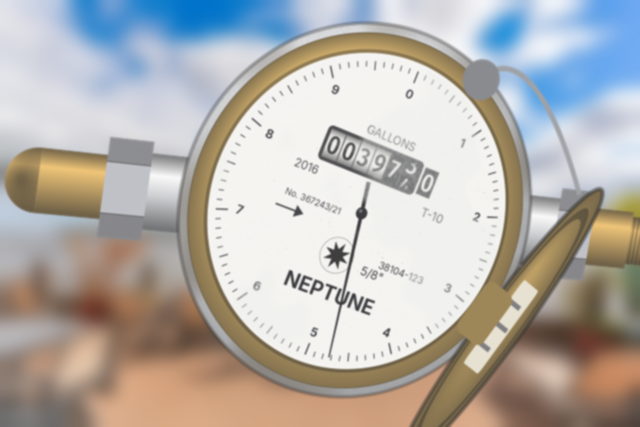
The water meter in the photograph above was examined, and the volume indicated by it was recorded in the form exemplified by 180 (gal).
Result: 39734.7 (gal)
